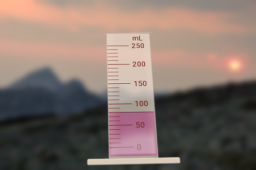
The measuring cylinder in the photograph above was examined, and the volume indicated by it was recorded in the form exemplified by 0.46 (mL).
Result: 80 (mL)
